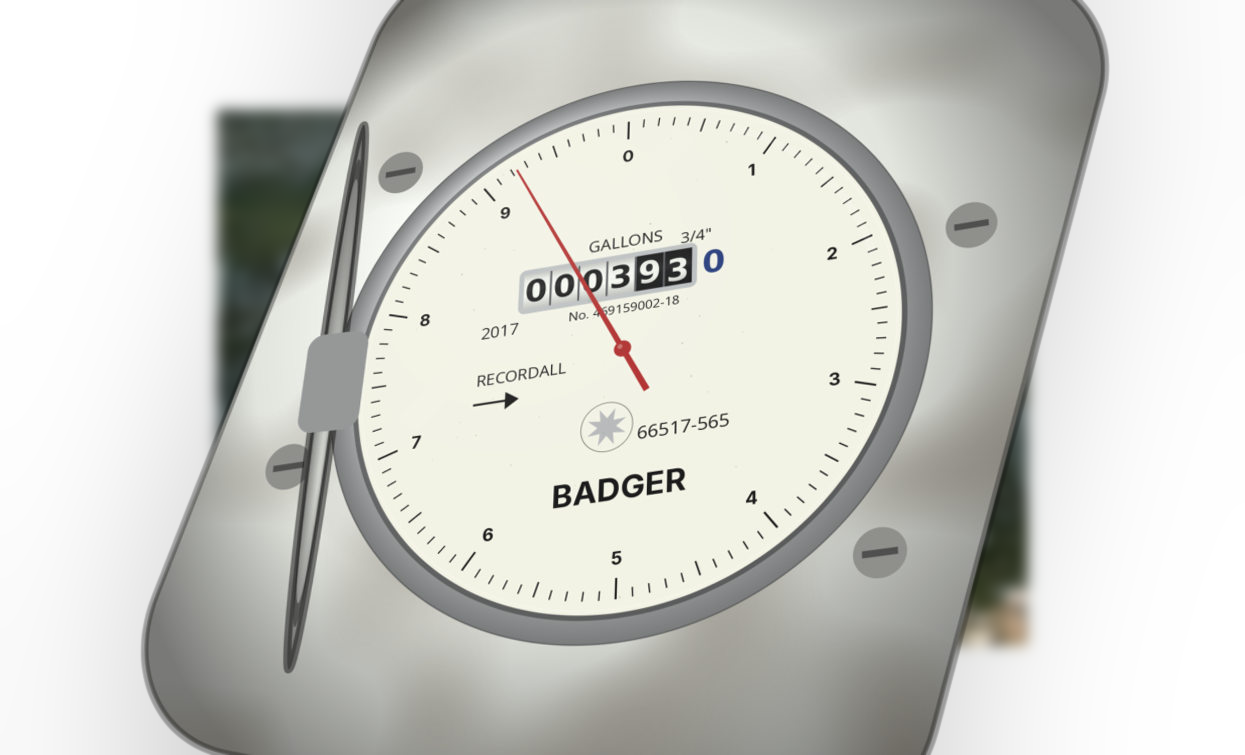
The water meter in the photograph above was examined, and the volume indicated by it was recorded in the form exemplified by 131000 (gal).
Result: 3929.2 (gal)
